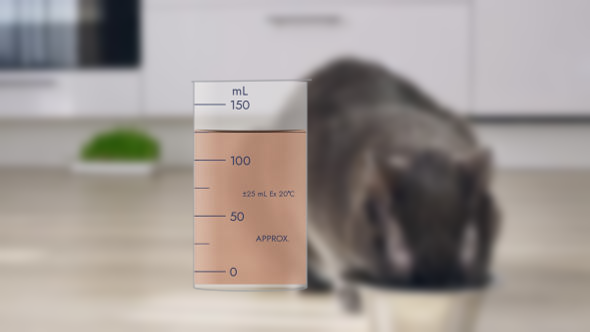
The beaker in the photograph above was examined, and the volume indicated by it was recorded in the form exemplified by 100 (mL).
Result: 125 (mL)
